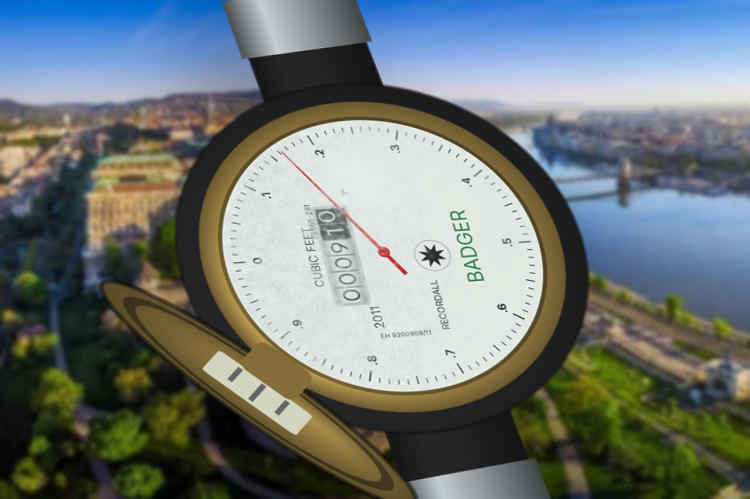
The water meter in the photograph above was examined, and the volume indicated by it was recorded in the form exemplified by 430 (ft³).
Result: 910.16 (ft³)
